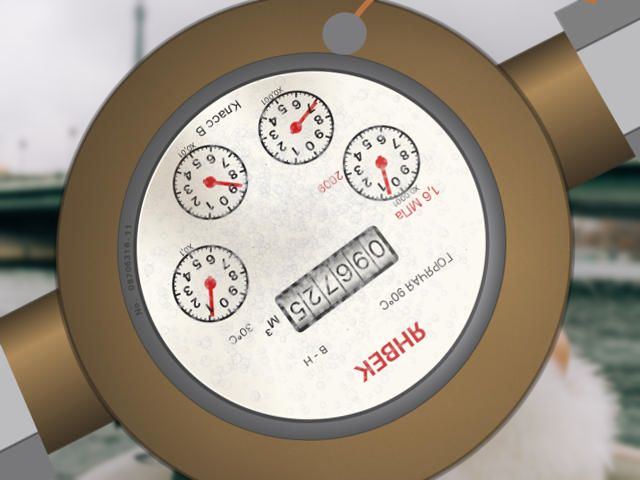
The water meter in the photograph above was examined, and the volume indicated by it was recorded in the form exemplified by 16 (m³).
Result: 96725.0870 (m³)
